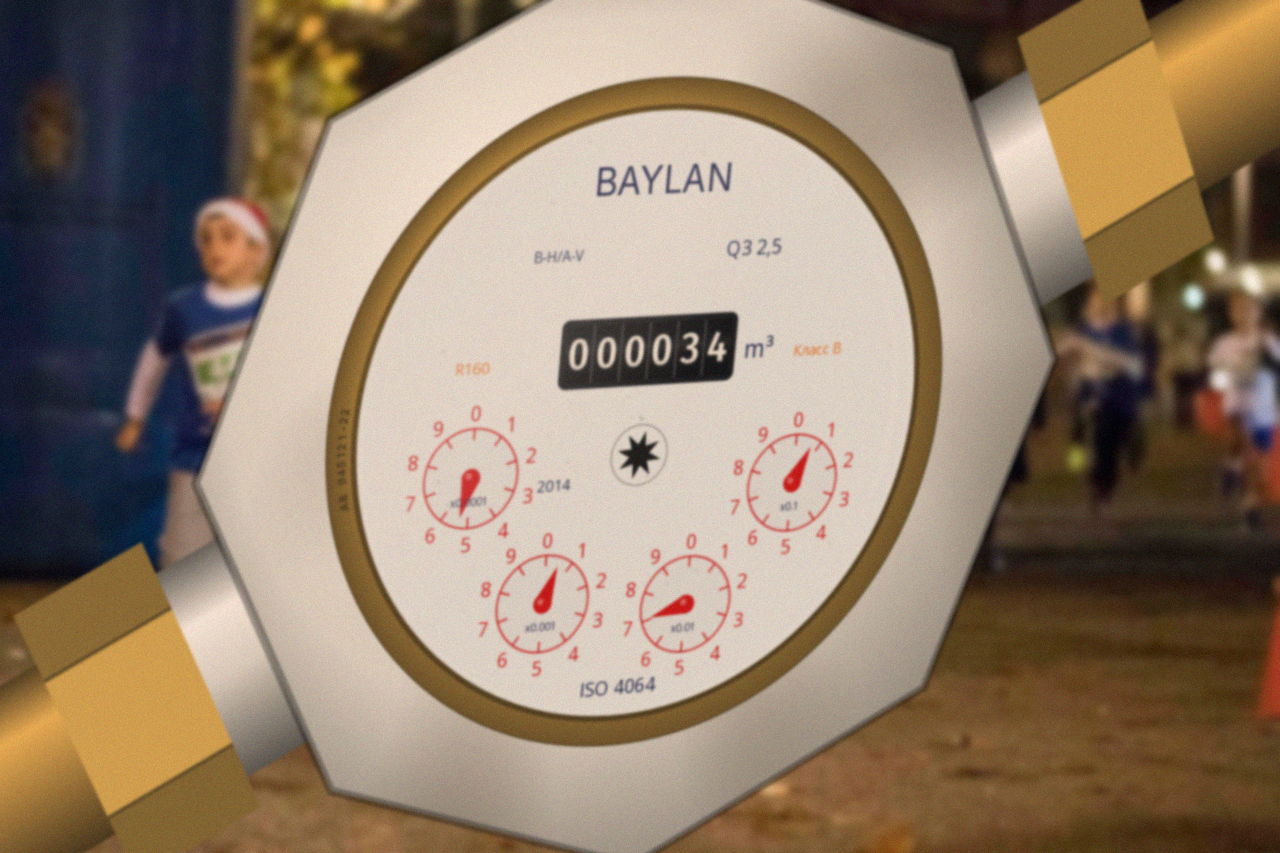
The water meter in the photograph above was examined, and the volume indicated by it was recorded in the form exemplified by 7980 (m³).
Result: 34.0705 (m³)
